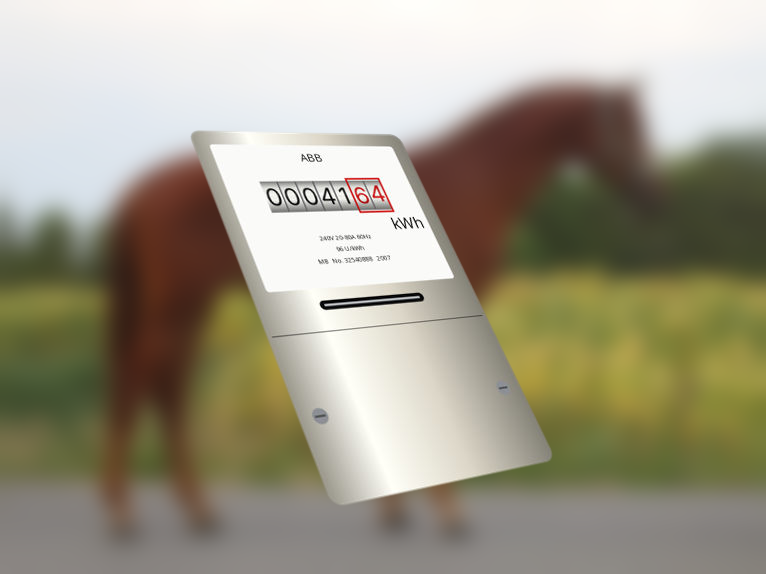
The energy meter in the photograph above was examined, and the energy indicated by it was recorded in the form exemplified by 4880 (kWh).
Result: 41.64 (kWh)
